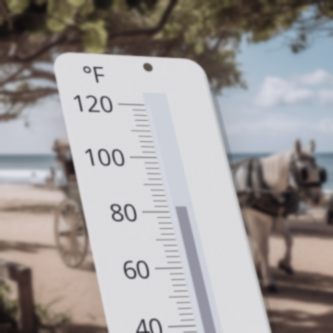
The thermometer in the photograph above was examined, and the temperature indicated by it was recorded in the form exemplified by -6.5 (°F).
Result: 82 (°F)
